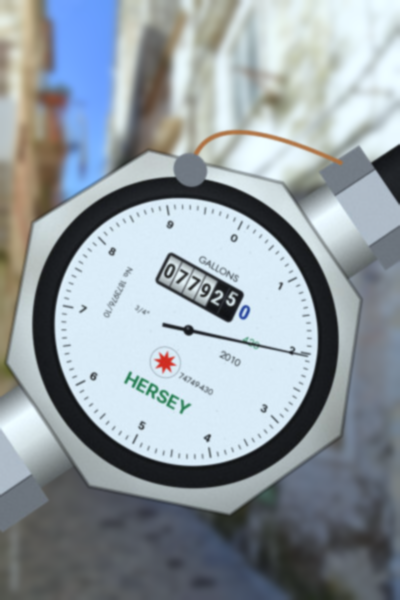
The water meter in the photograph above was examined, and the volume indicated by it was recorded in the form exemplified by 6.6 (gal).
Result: 779252.0 (gal)
